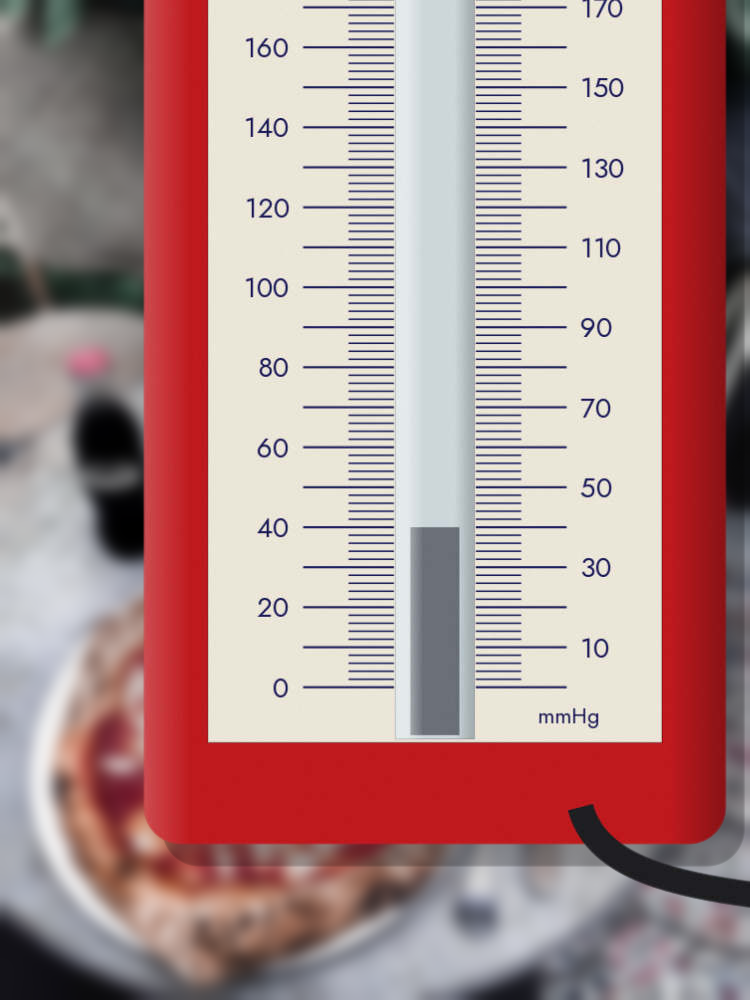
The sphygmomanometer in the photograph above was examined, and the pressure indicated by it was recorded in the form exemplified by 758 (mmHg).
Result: 40 (mmHg)
